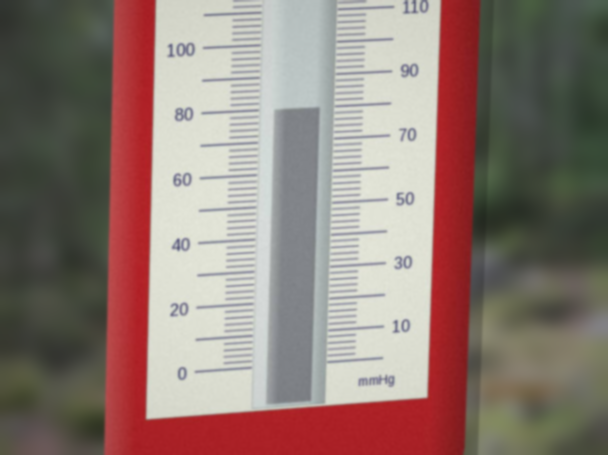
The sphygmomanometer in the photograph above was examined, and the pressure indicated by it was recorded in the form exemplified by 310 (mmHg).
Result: 80 (mmHg)
